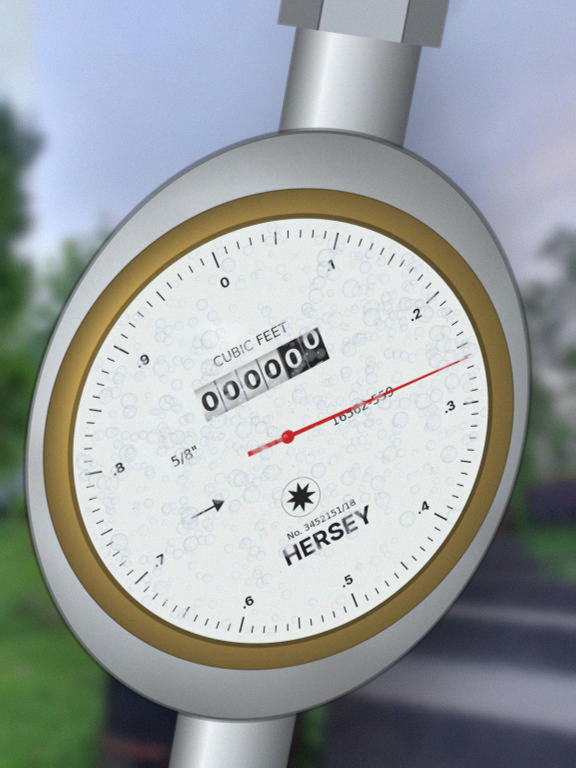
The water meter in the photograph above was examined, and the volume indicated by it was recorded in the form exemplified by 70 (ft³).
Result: 0.26 (ft³)
